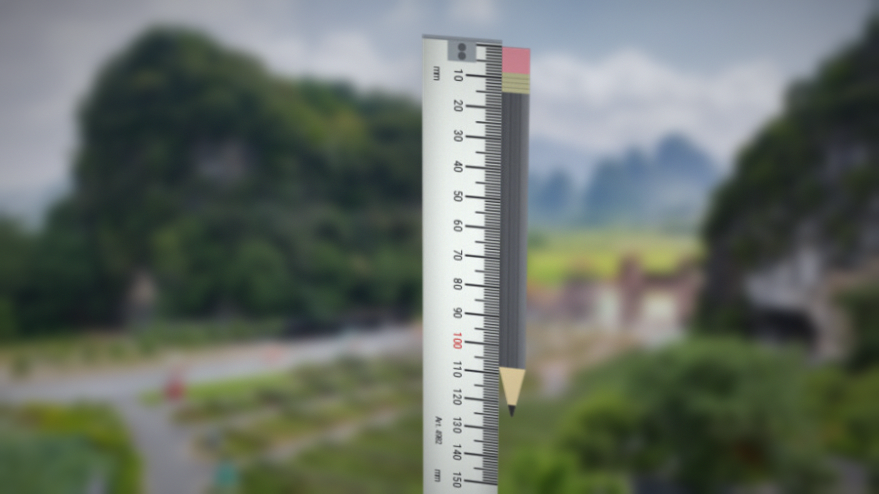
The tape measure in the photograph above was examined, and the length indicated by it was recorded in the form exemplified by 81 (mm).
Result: 125 (mm)
